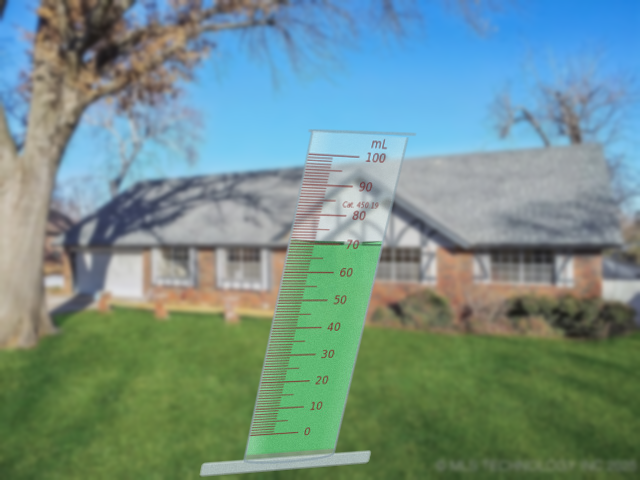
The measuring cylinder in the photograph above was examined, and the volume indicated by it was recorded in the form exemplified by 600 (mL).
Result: 70 (mL)
